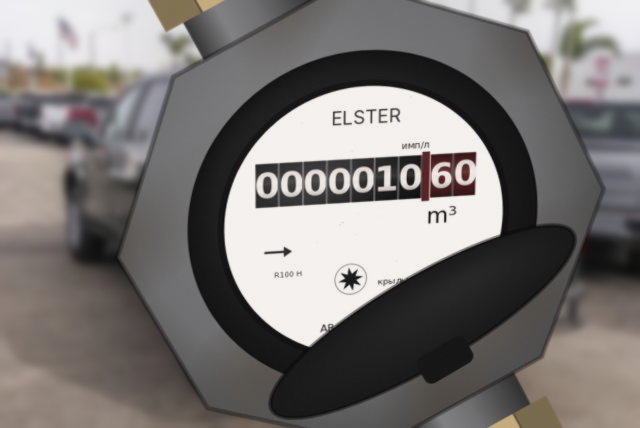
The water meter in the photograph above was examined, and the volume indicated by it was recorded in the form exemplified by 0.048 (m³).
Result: 10.60 (m³)
